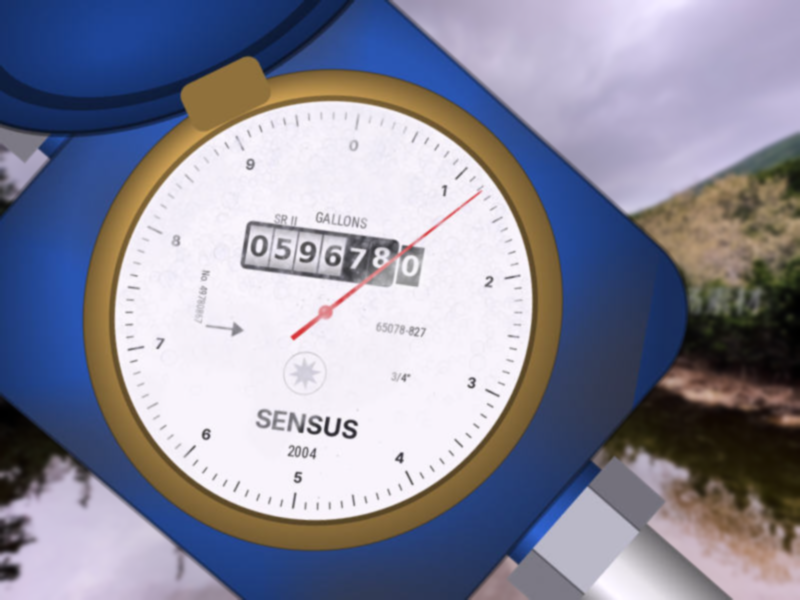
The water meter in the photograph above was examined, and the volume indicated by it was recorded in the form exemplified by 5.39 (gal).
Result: 596781.2 (gal)
